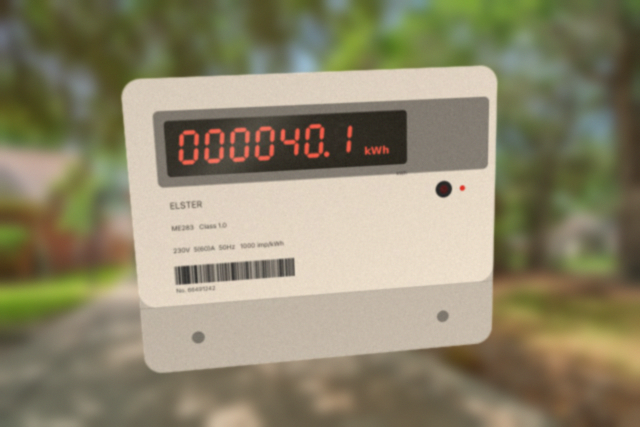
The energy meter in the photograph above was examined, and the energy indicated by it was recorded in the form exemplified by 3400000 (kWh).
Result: 40.1 (kWh)
